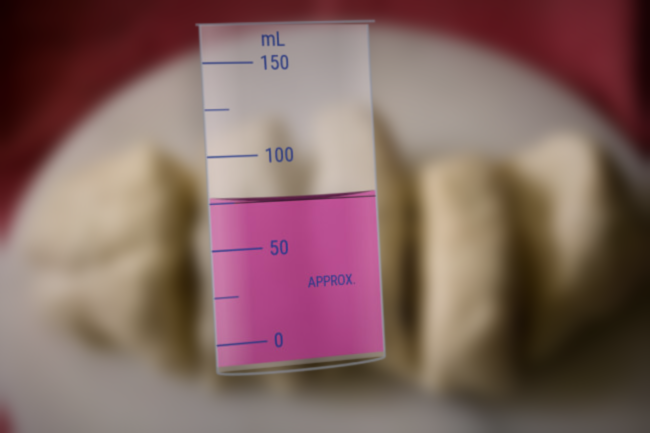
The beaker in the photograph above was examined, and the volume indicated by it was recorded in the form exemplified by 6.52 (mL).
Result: 75 (mL)
